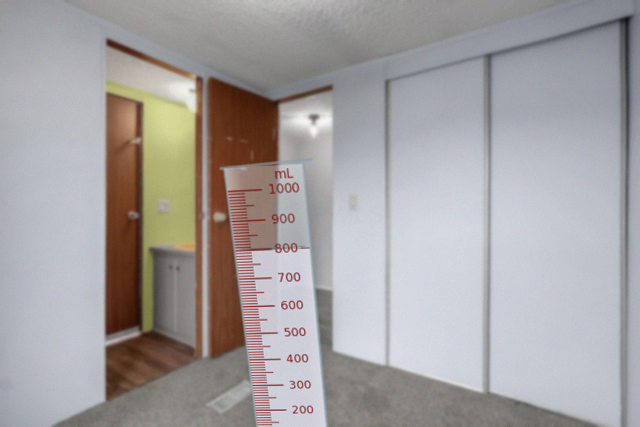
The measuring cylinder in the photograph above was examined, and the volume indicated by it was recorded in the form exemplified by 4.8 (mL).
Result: 800 (mL)
